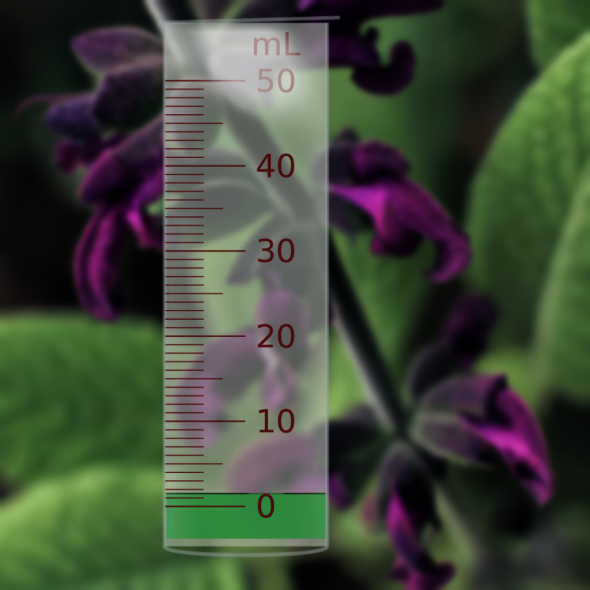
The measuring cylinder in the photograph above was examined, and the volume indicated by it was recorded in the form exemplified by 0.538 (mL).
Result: 1.5 (mL)
